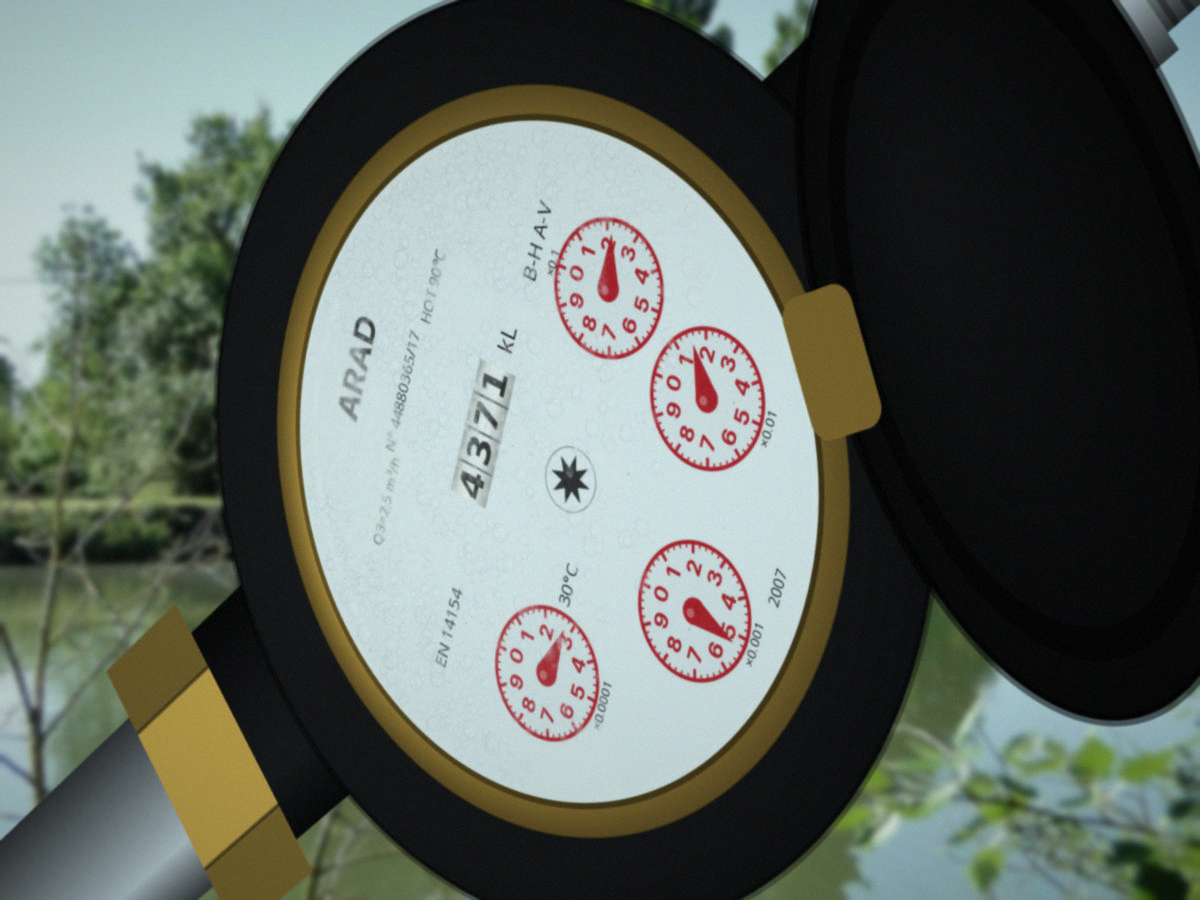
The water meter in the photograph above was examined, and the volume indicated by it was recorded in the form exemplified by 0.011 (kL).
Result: 4371.2152 (kL)
